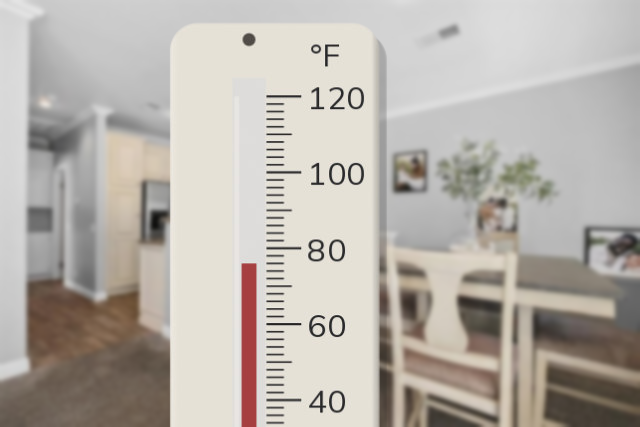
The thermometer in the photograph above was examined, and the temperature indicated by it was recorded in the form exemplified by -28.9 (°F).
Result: 76 (°F)
